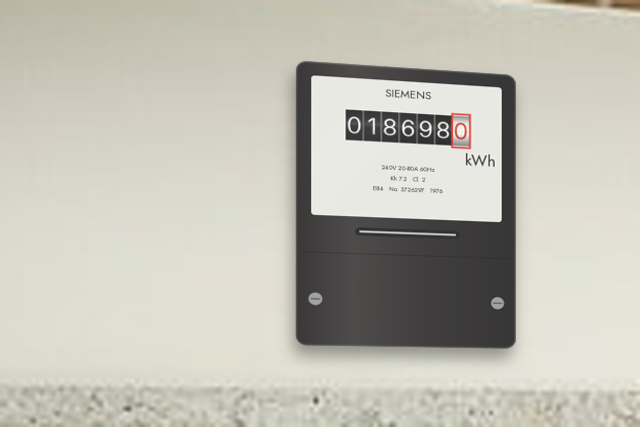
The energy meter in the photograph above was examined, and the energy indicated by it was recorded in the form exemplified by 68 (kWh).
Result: 18698.0 (kWh)
